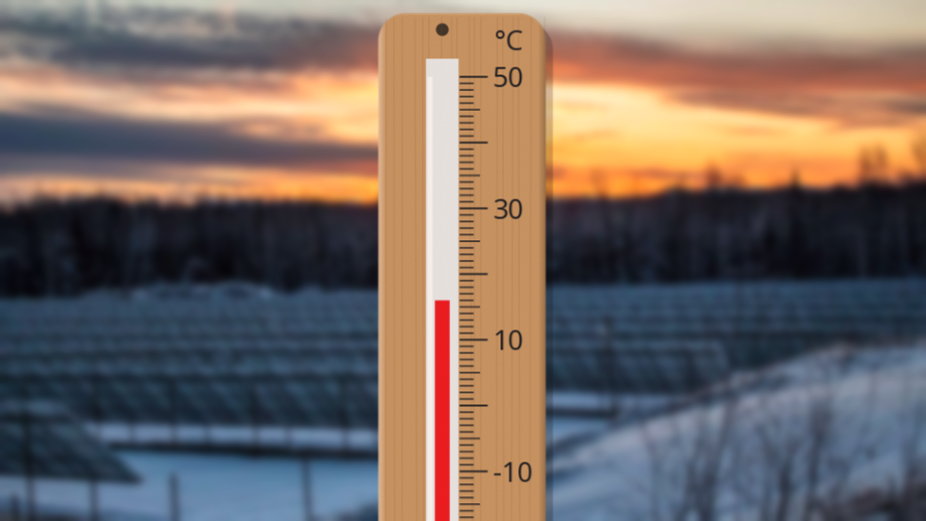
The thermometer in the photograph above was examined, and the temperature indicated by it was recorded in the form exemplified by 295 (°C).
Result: 16 (°C)
